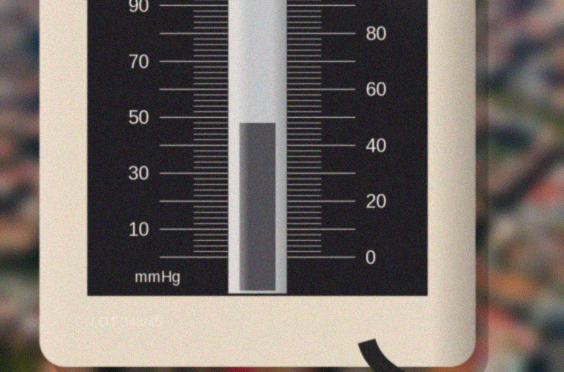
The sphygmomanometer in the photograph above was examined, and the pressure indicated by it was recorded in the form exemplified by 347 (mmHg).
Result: 48 (mmHg)
